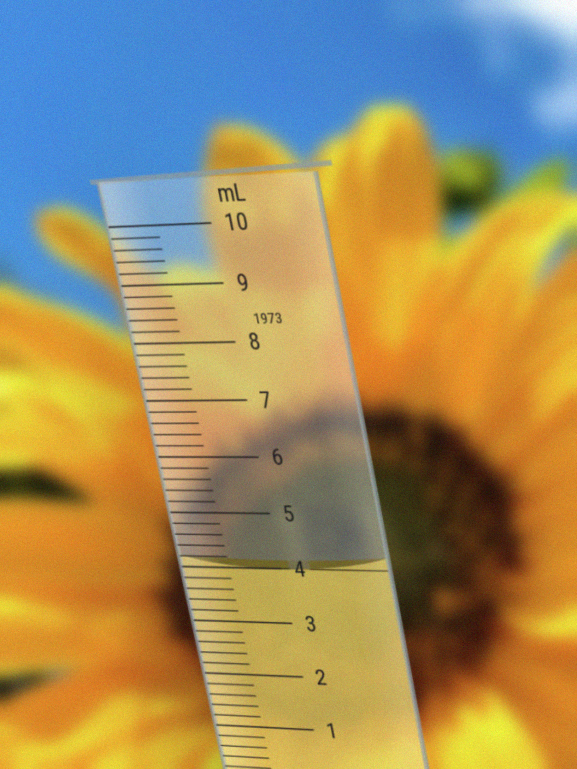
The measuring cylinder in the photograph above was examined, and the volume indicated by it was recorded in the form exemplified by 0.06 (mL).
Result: 4 (mL)
